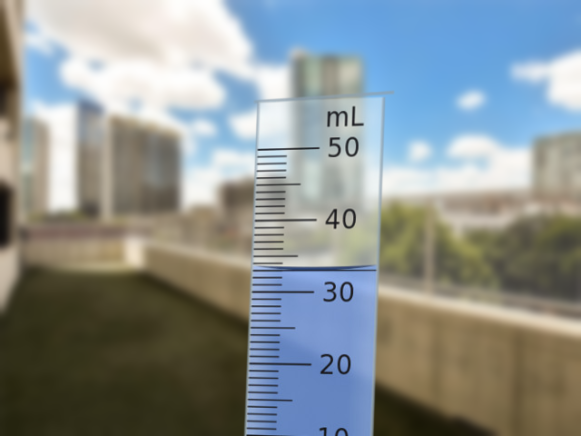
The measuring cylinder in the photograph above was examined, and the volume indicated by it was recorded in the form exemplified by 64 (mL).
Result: 33 (mL)
